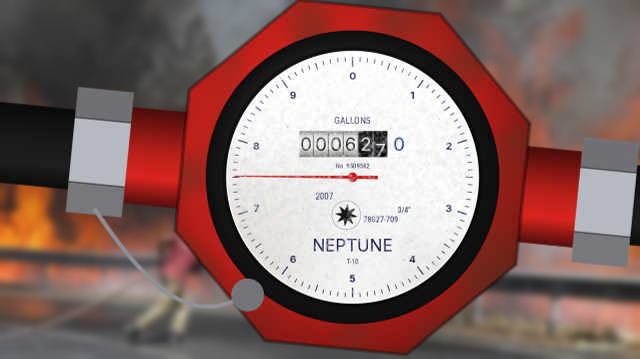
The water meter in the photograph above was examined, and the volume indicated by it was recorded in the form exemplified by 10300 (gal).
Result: 6267.5 (gal)
